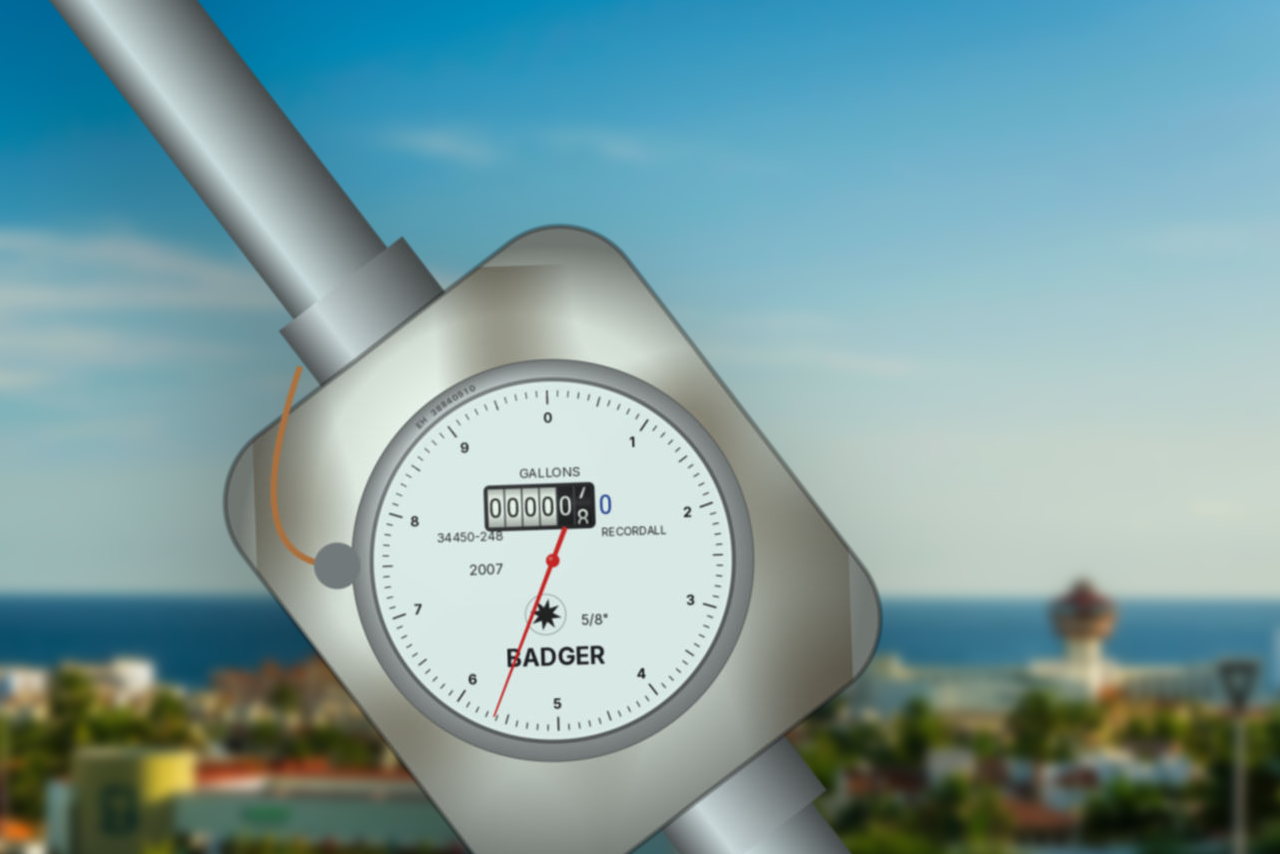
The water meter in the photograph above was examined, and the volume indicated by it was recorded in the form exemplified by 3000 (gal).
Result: 75.6 (gal)
